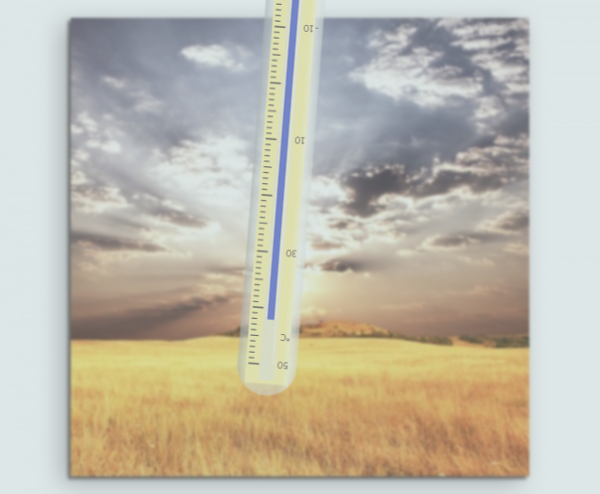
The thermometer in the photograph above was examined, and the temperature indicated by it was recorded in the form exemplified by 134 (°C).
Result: 42 (°C)
